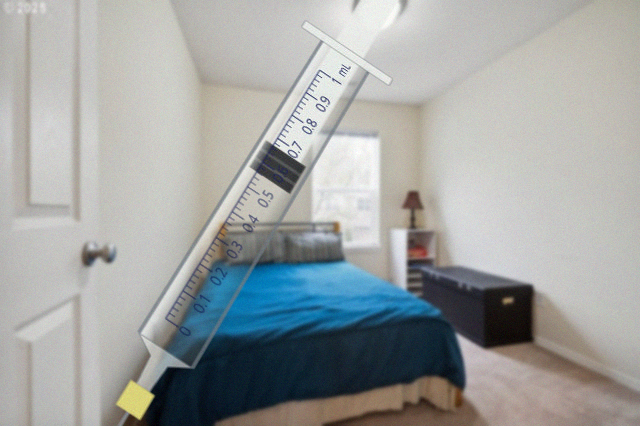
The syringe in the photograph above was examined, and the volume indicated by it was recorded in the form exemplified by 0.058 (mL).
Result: 0.56 (mL)
